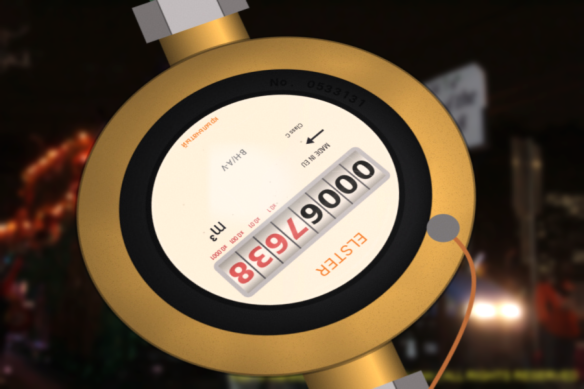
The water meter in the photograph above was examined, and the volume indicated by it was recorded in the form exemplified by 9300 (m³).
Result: 6.7638 (m³)
